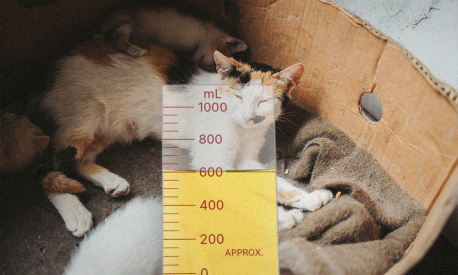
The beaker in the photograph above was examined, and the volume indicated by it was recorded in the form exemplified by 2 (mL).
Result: 600 (mL)
